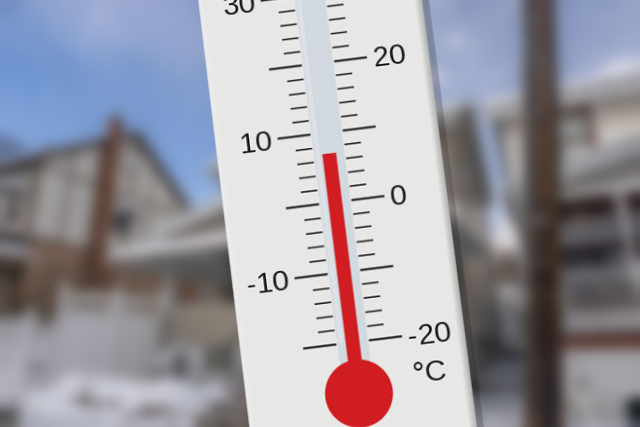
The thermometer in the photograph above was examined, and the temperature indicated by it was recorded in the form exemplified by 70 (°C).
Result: 7 (°C)
